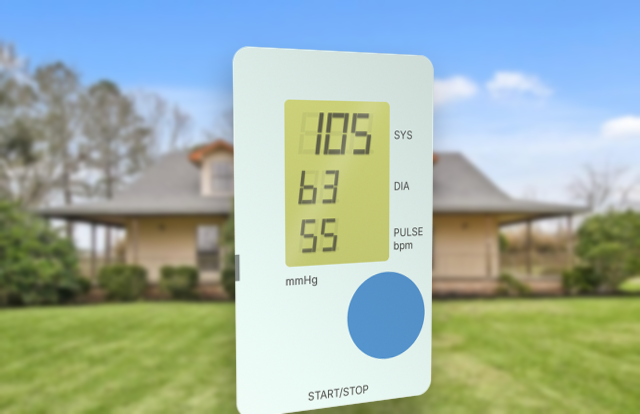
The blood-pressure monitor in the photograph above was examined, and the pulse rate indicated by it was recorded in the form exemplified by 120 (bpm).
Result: 55 (bpm)
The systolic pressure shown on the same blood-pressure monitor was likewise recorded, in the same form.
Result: 105 (mmHg)
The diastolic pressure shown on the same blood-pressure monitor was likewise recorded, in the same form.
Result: 63 (mmHg)
